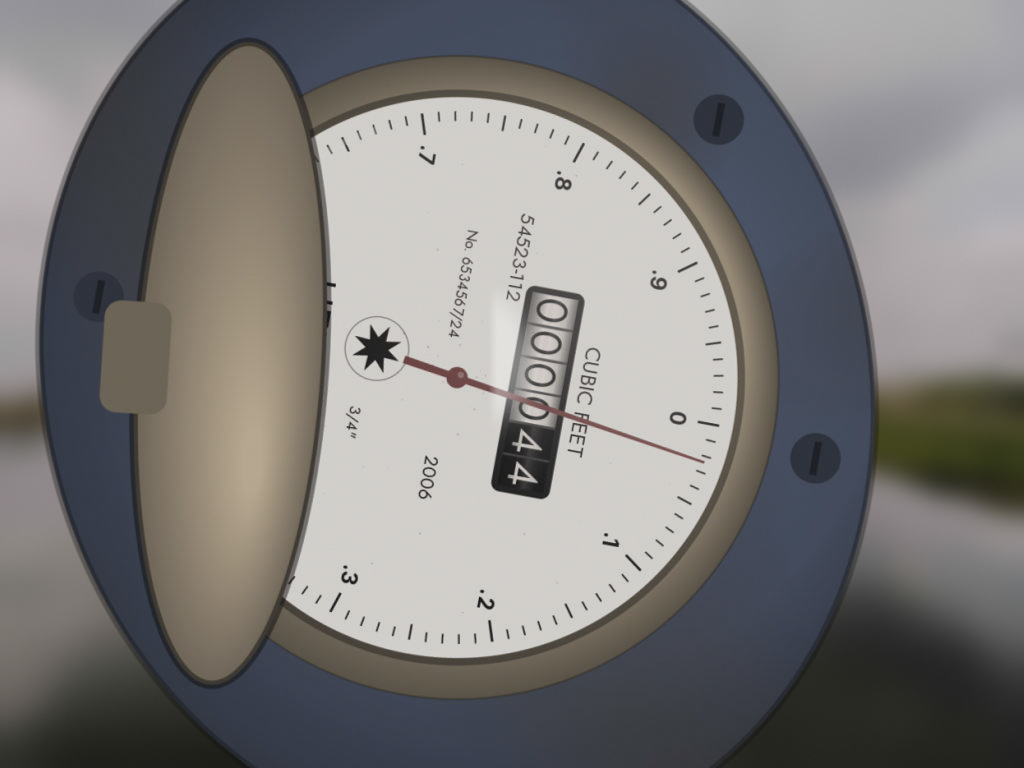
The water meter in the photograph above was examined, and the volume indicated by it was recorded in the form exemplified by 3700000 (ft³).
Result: 44.02 (ft³)
